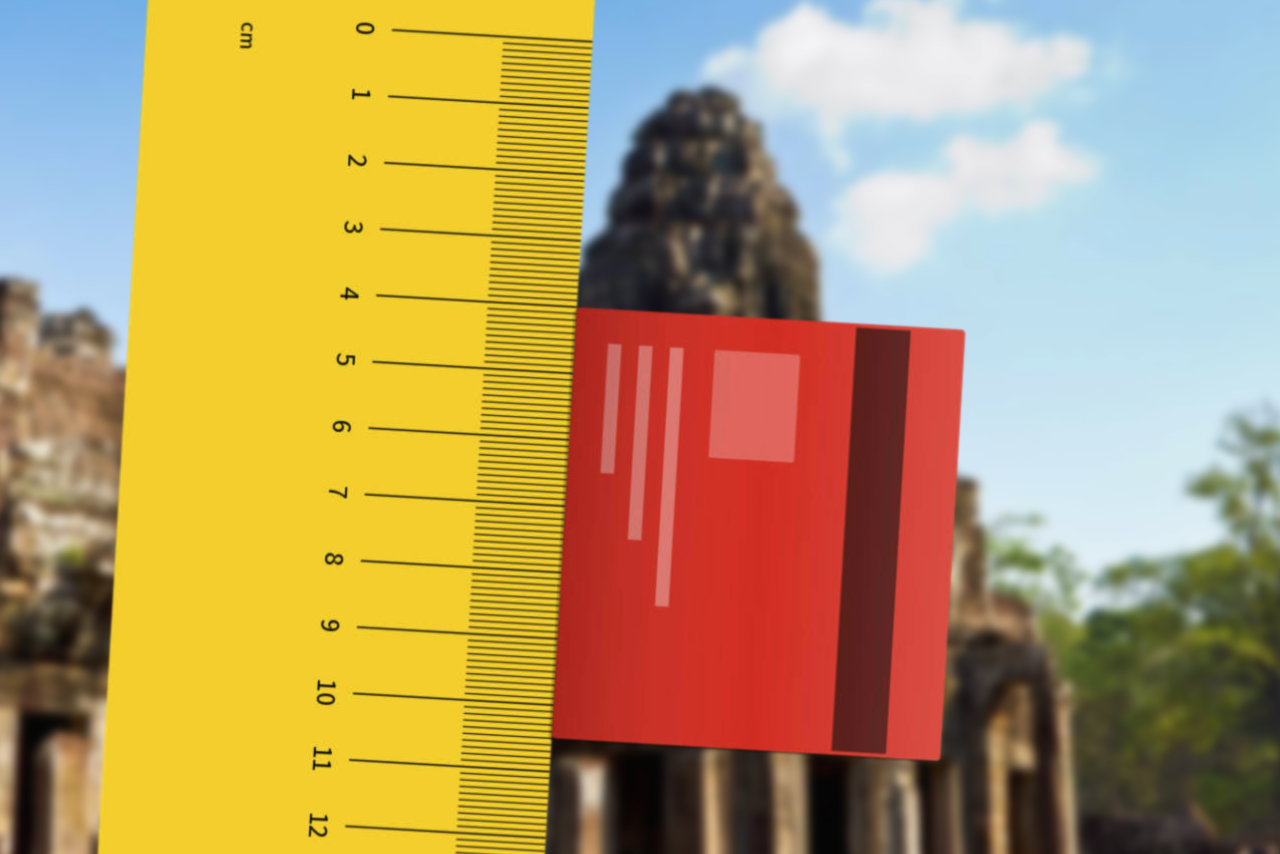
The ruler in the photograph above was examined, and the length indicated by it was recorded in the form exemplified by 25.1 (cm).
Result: 6.5 (cm)
